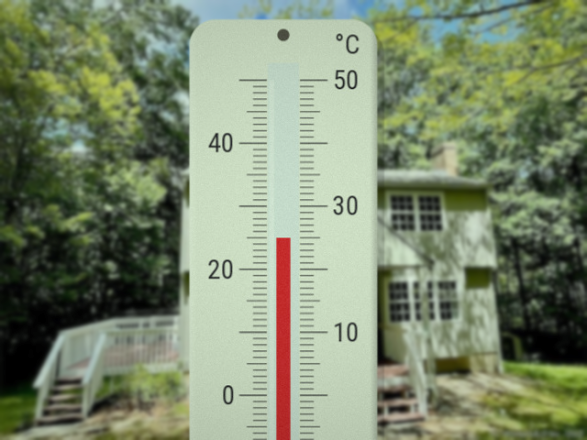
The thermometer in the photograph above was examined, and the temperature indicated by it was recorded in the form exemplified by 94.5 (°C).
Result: 25 (°C)
